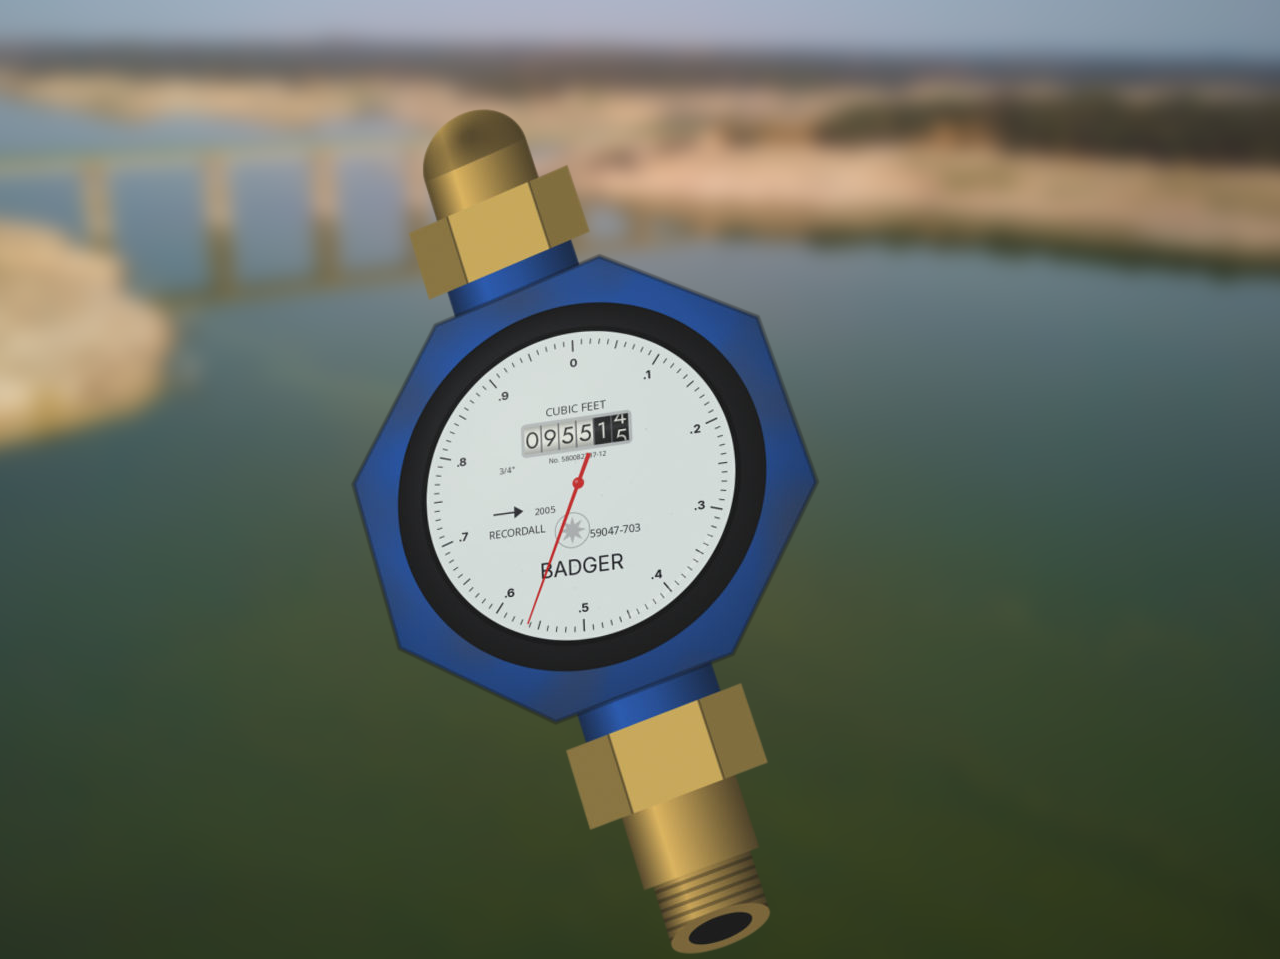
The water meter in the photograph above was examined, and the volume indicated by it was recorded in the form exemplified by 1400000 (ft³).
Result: 95514.56 (ft³)
